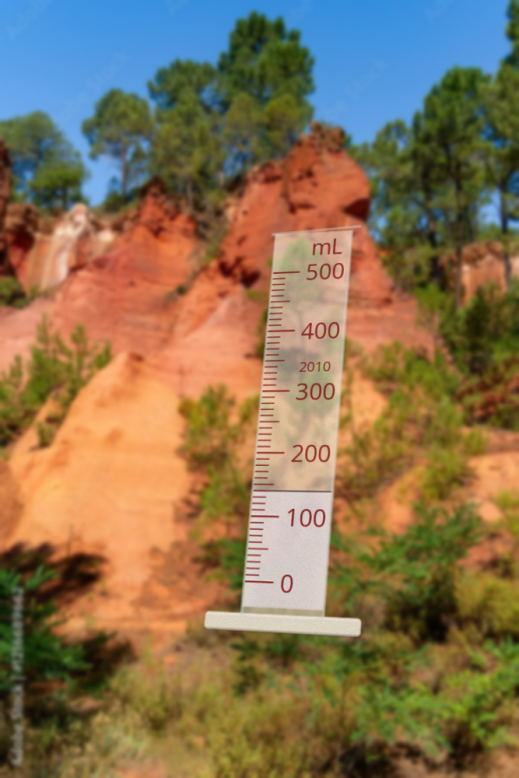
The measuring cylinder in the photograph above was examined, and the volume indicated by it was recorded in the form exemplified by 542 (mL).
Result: 140 (mL)
